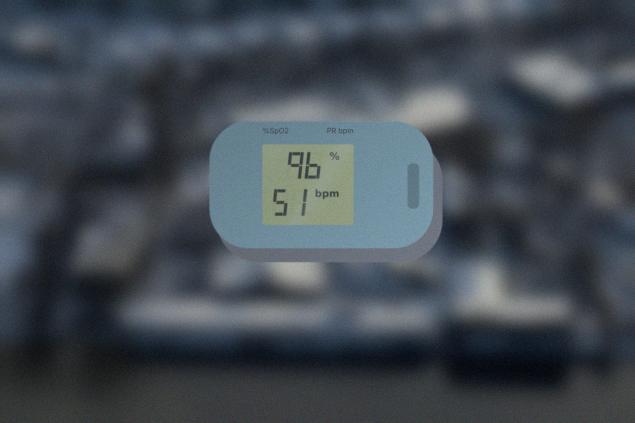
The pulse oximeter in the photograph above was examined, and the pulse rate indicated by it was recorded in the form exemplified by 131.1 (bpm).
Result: 51 (bpm)
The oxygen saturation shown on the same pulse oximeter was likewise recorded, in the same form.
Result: 96 (%)
